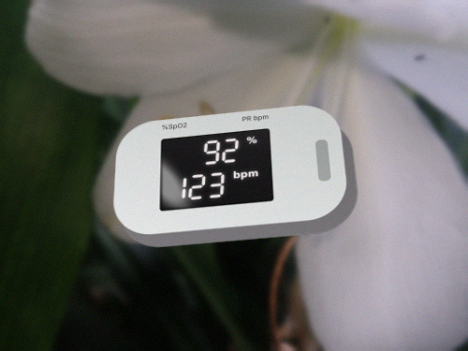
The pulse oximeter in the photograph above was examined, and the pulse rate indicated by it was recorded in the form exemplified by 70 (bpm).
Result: 123 (bpm)
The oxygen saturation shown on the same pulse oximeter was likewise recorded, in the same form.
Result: 92 (%)
